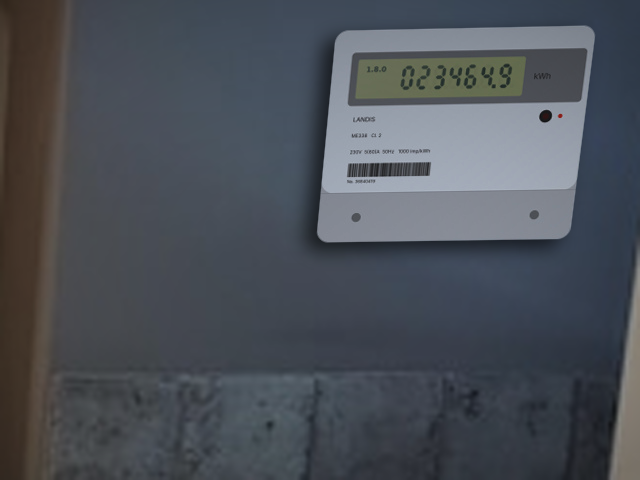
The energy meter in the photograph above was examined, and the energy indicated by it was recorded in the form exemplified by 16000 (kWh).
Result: 23464.9 (kWh)
